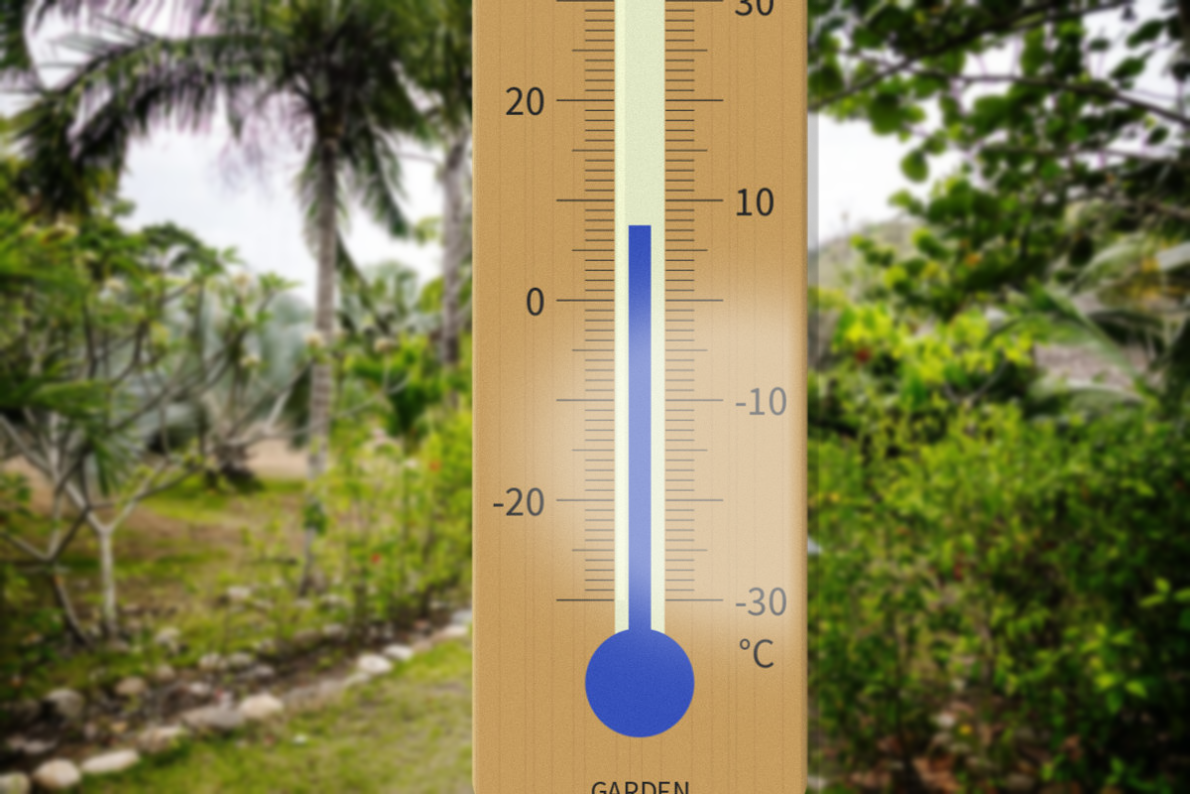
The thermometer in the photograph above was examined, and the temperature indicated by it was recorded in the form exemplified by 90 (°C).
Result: 7.5 (°C)
